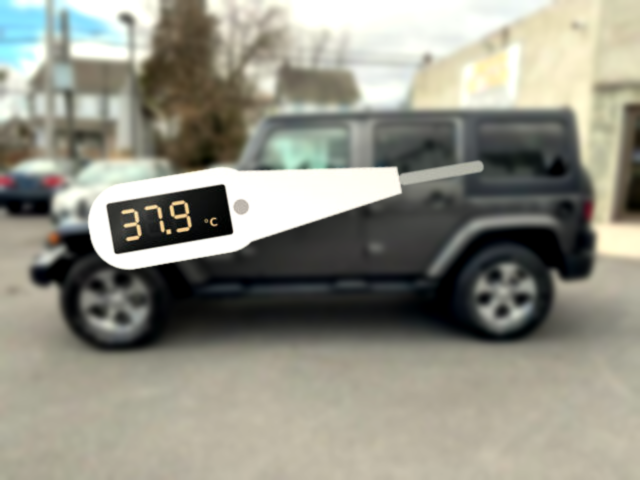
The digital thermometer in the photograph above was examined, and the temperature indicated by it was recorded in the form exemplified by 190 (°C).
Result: 37.9 (°C)
